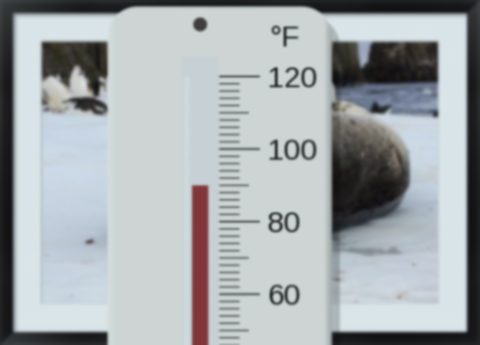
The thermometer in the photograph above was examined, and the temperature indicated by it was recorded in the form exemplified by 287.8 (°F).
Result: 90 (°F)
